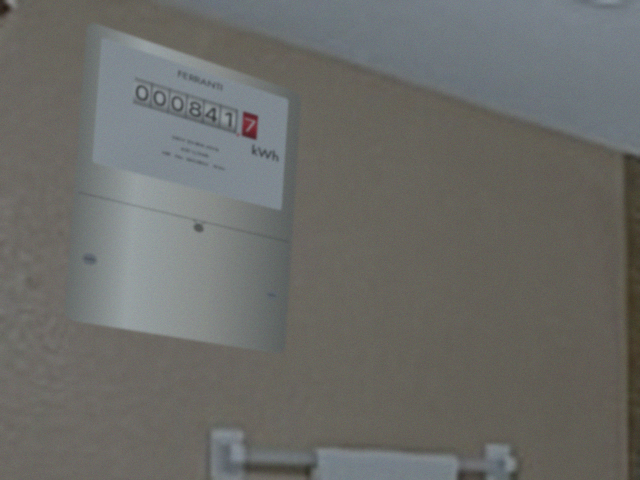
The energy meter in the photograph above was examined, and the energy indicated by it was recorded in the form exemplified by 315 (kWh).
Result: 841.7 (kWh)
